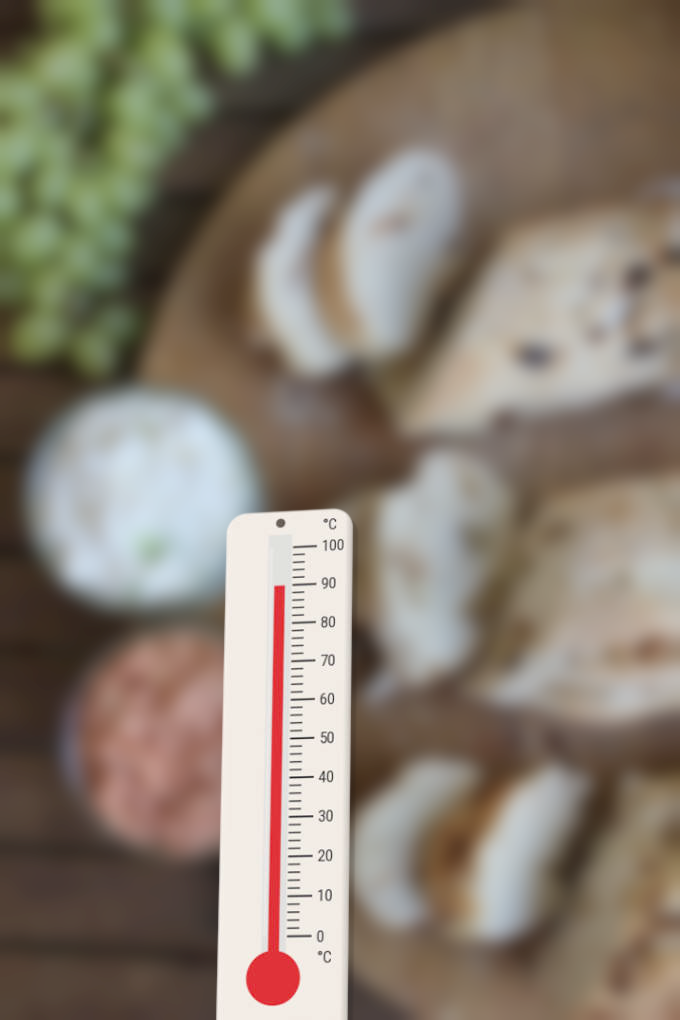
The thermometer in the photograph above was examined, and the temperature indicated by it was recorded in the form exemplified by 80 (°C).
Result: 90 (°C)
